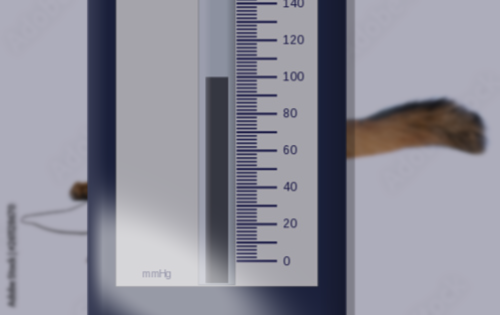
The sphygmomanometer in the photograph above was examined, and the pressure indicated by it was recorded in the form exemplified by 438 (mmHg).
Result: 100 (mmHg)
